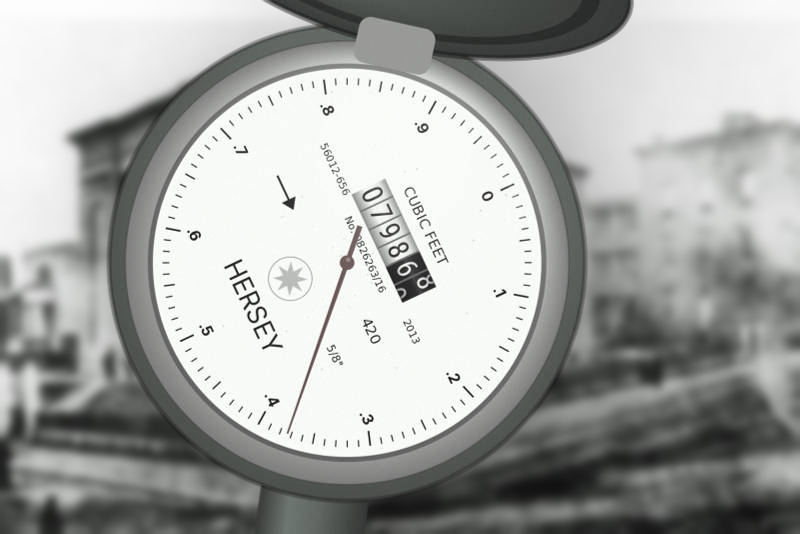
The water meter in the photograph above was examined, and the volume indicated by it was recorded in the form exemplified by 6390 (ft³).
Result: 79868.37 (ft³)
